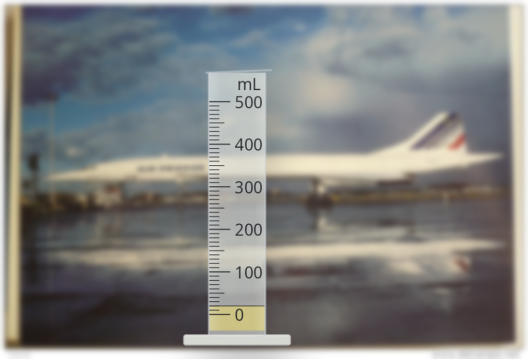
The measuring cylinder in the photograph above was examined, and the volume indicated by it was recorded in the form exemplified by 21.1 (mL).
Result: 20 (mL)
